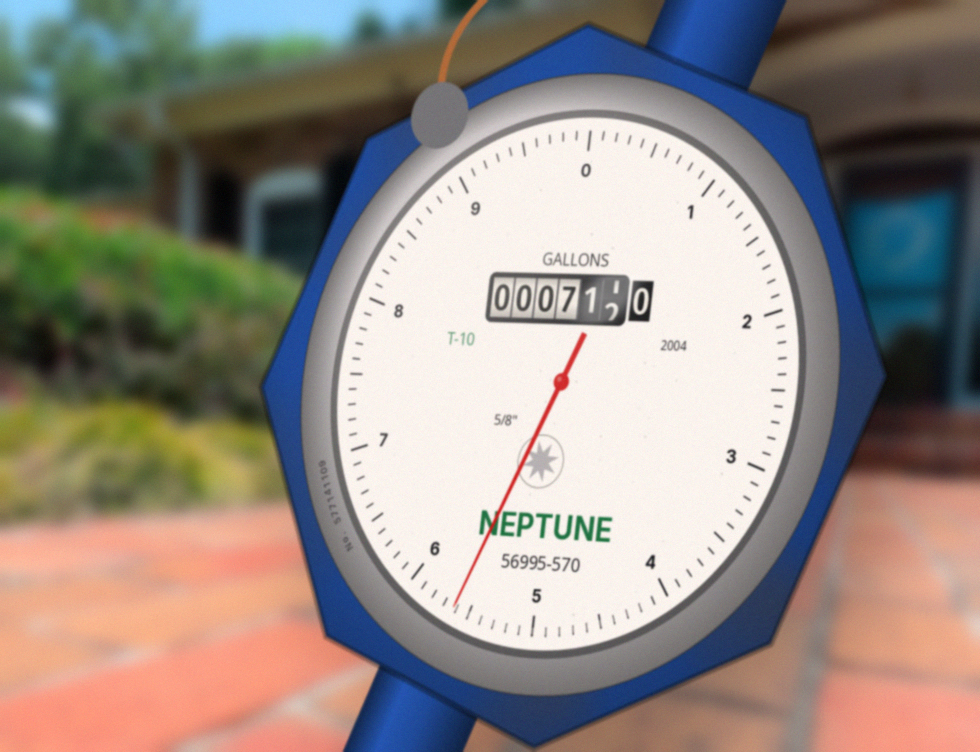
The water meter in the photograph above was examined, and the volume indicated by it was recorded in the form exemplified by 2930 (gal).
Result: 7115.6 (gal)
